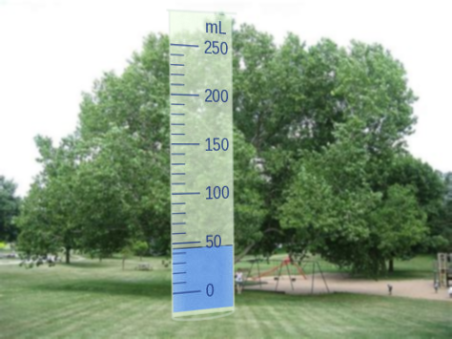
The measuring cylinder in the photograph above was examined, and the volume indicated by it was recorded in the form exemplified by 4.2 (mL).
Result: 45 (mL)
